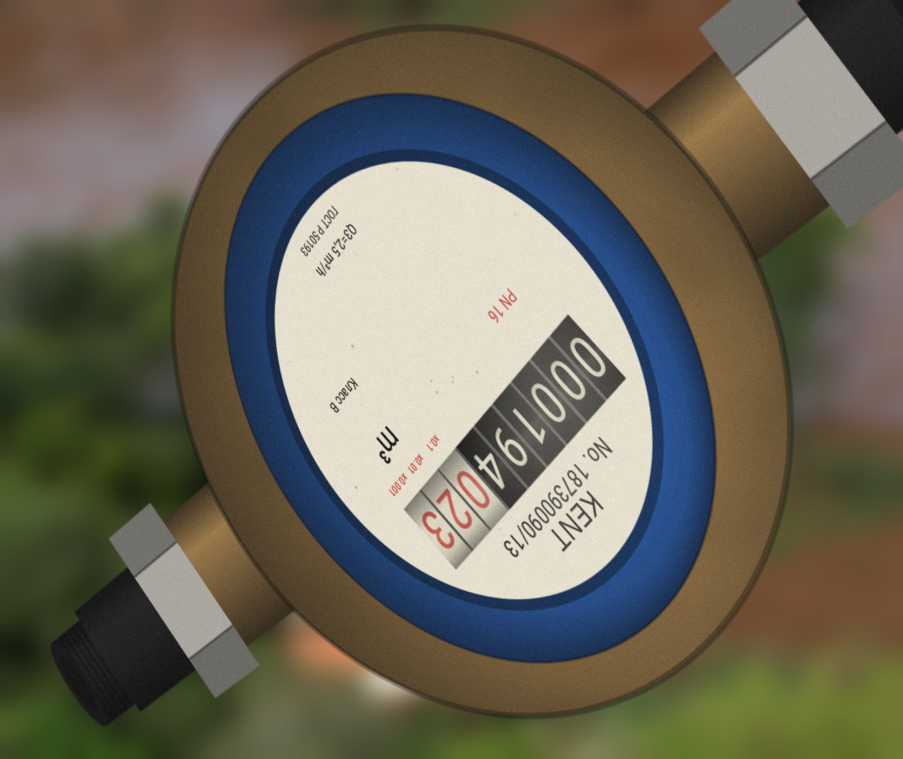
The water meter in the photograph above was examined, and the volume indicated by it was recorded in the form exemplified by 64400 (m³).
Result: 194.023 (m³)
